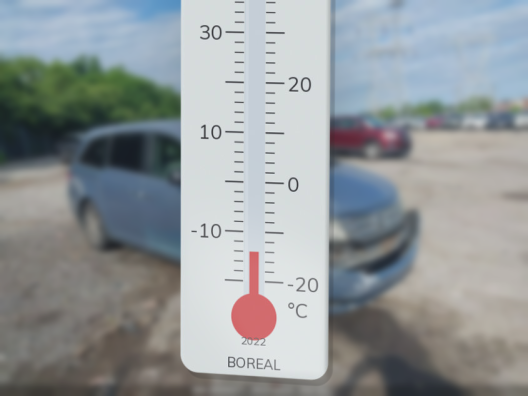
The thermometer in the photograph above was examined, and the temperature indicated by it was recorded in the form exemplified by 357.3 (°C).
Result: -14 (°C)
